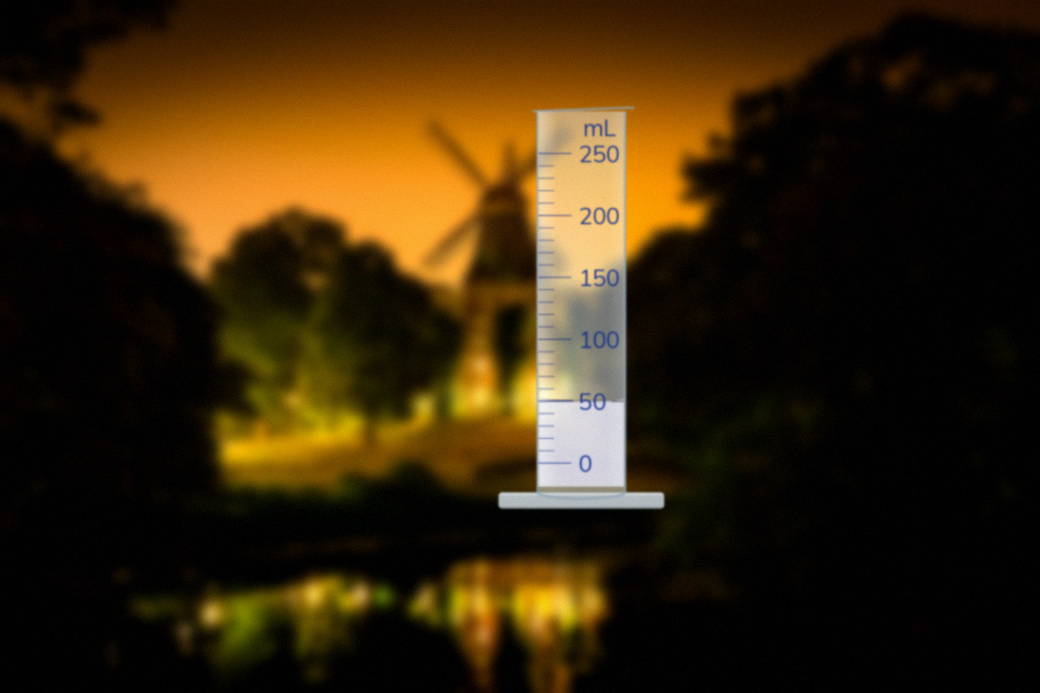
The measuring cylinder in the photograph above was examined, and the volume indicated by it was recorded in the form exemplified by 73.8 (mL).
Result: 50 (mL)
